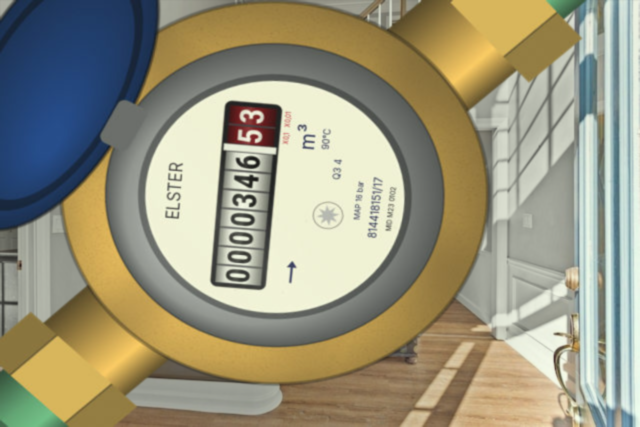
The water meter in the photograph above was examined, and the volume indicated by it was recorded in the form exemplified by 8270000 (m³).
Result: 346.53 (m³)
